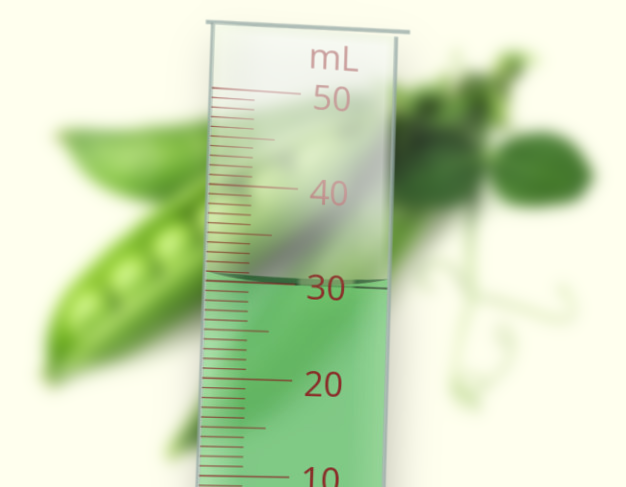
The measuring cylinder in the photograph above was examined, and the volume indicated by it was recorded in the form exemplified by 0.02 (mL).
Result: 30 (mL)
